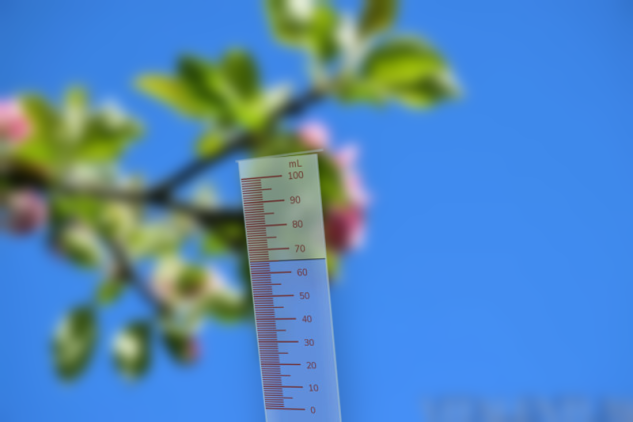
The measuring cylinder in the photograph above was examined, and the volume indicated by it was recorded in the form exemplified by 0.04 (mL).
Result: 65 (mL)
